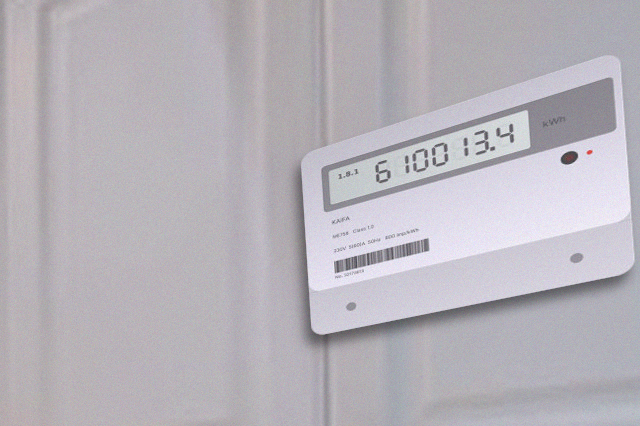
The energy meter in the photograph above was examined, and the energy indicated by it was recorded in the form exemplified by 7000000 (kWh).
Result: 610013.4 (kWh)
